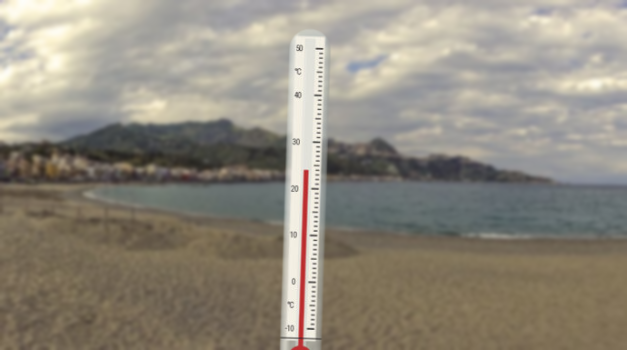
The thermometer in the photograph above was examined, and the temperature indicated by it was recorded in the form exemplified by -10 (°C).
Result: 24 (°C)
